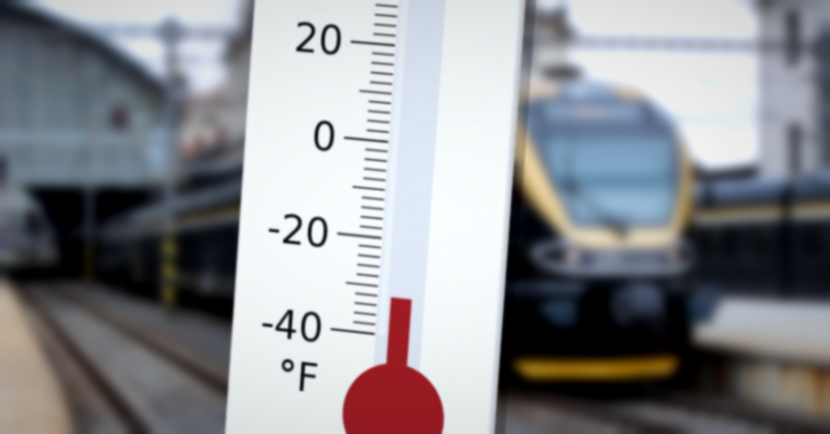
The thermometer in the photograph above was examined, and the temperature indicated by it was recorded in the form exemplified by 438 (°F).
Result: -32 (°F)
